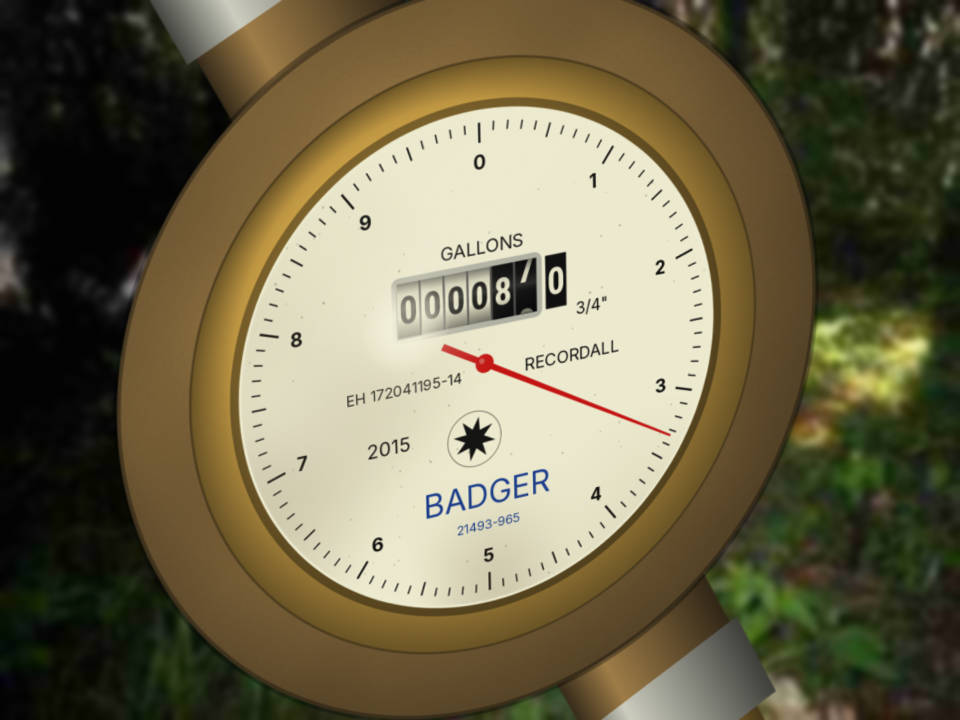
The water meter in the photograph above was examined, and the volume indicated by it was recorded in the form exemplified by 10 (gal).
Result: 873.3 (gal)
